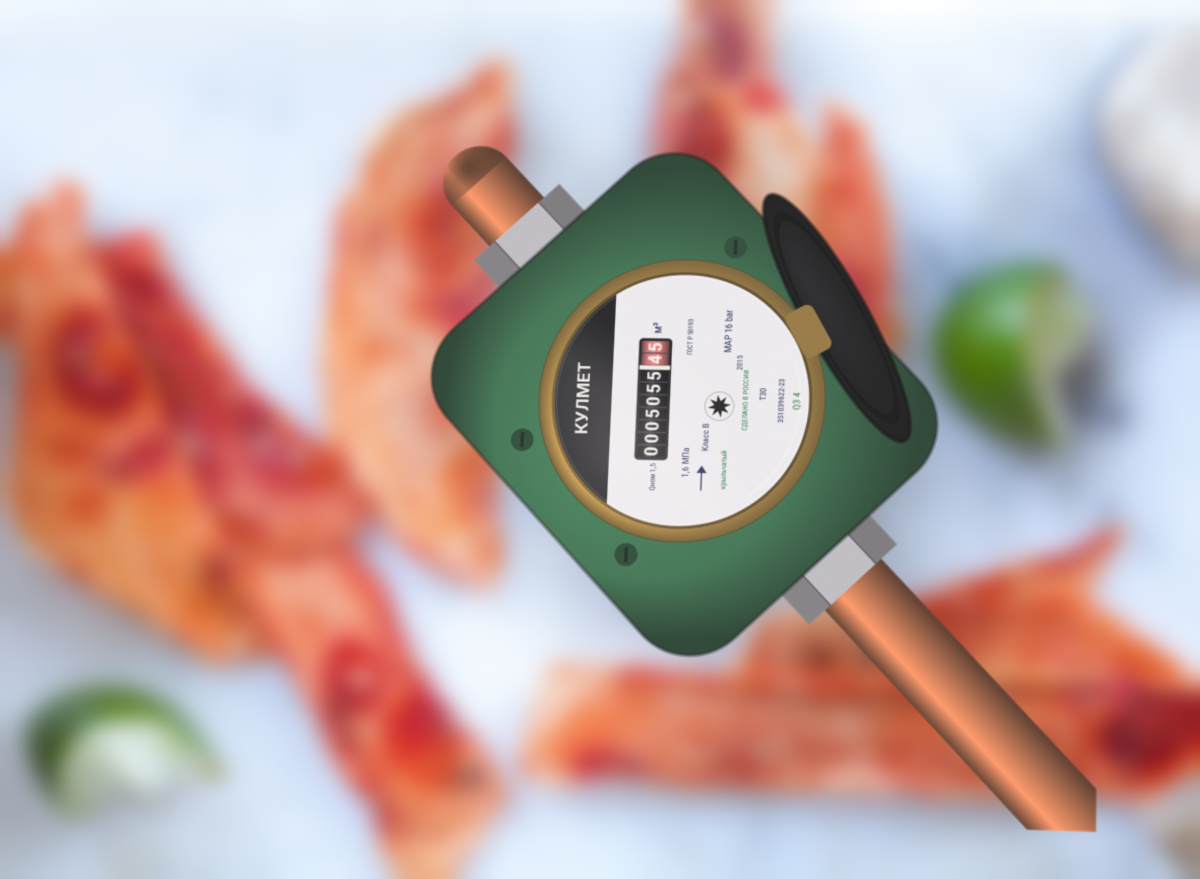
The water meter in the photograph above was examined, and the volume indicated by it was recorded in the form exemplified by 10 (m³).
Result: 5055.45 (m³)
